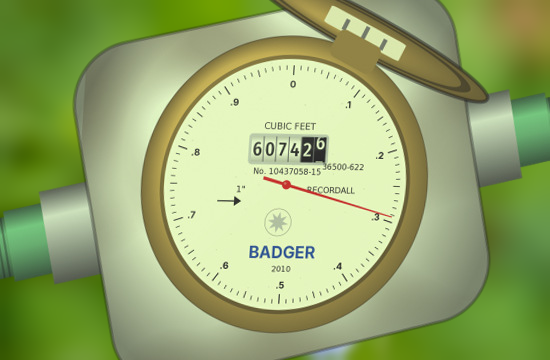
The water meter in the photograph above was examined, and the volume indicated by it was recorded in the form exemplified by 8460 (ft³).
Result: 607426.29 (ft³)
